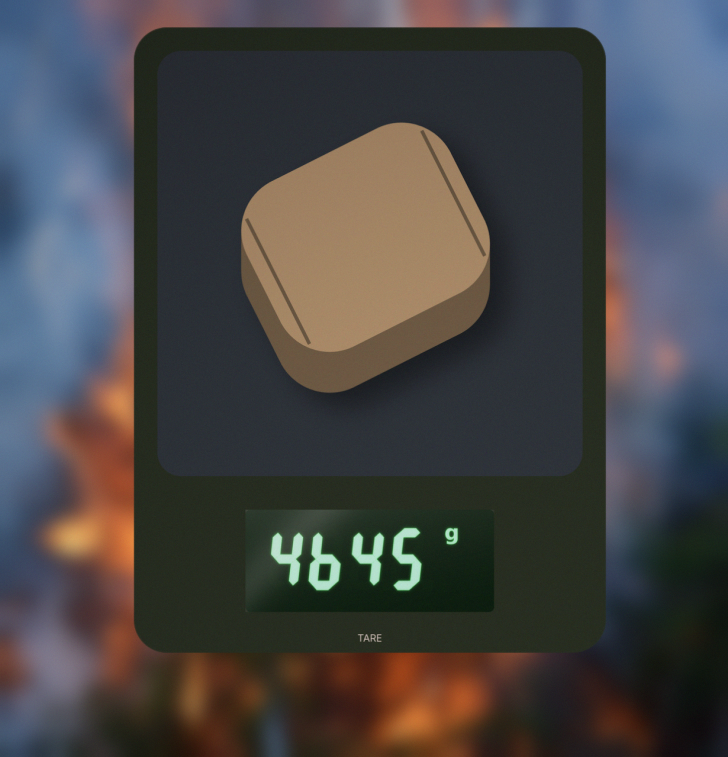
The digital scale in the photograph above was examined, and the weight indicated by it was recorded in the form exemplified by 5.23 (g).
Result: 4645 (g)
